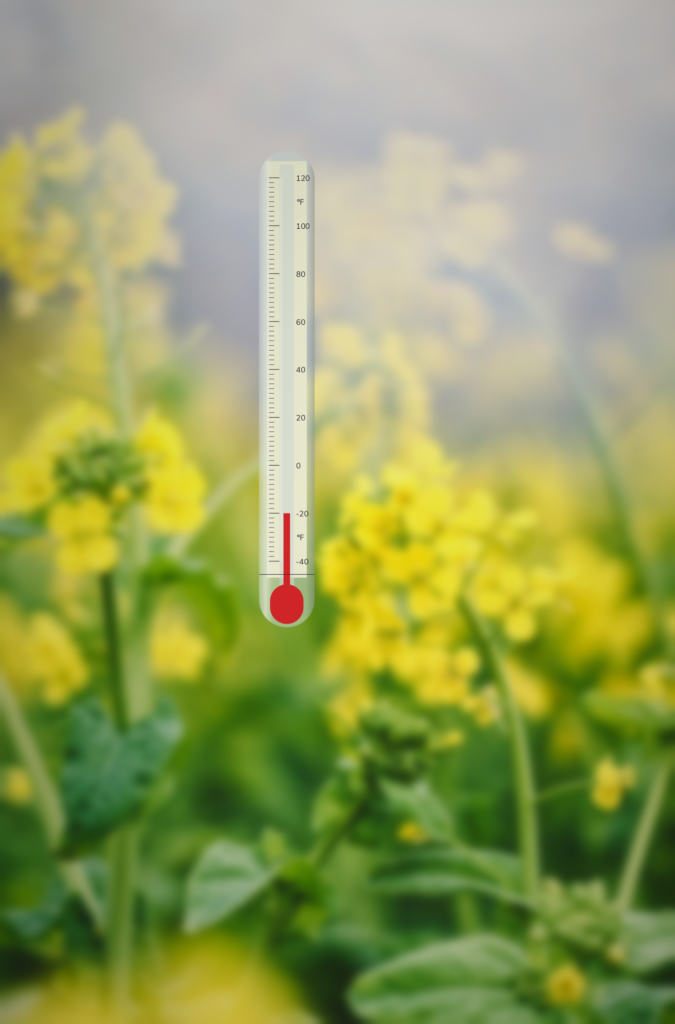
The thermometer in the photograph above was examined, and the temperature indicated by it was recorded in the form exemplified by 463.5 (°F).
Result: -20 (°F)
